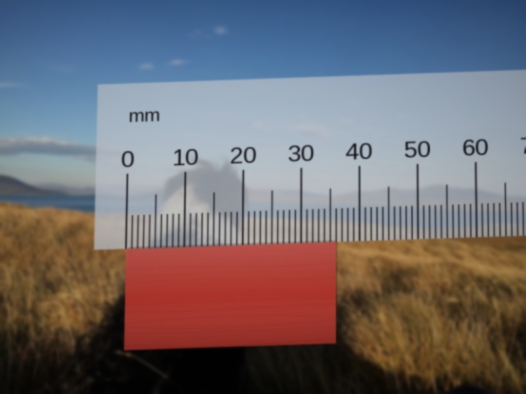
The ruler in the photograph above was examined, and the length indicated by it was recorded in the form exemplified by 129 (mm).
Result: 36 (mm)
